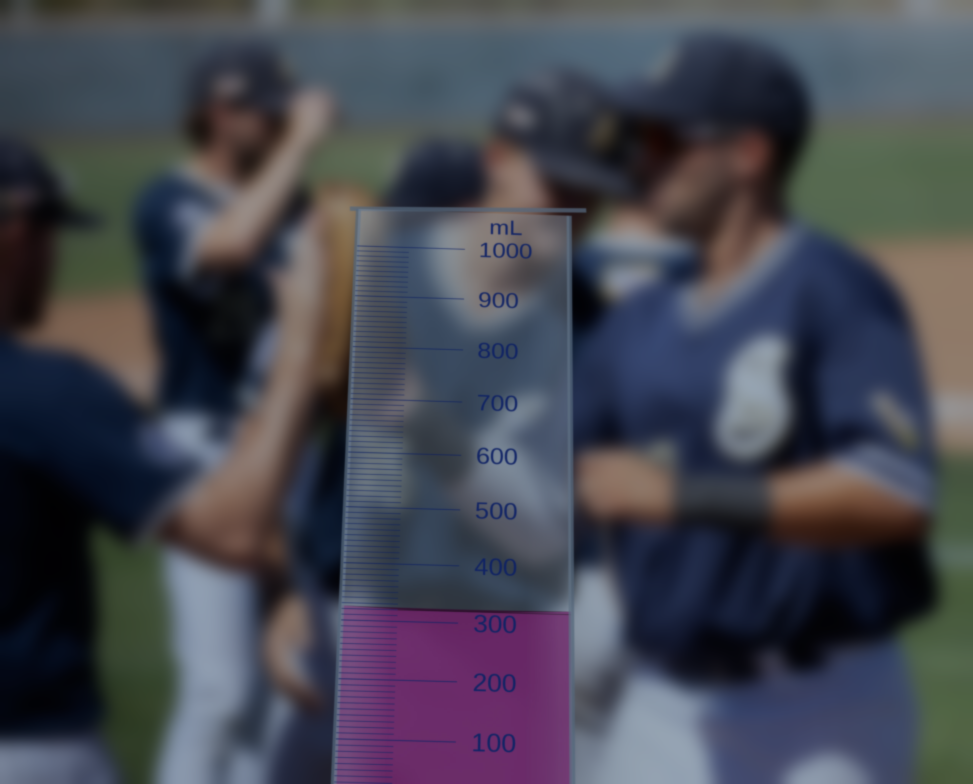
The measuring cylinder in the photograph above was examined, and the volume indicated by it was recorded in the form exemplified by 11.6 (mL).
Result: 320 (mL)
